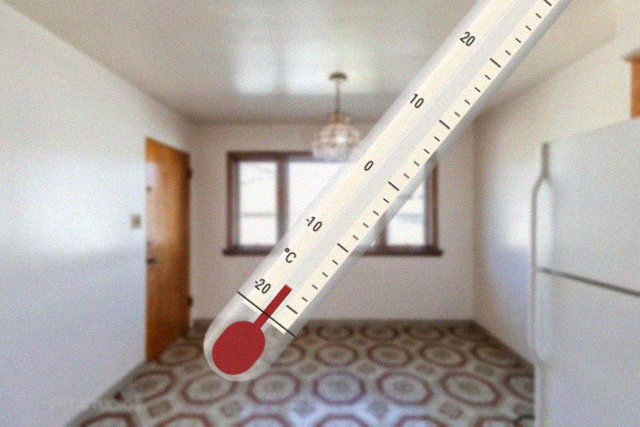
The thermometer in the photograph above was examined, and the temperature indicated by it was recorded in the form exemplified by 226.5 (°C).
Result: -18 (°C)
